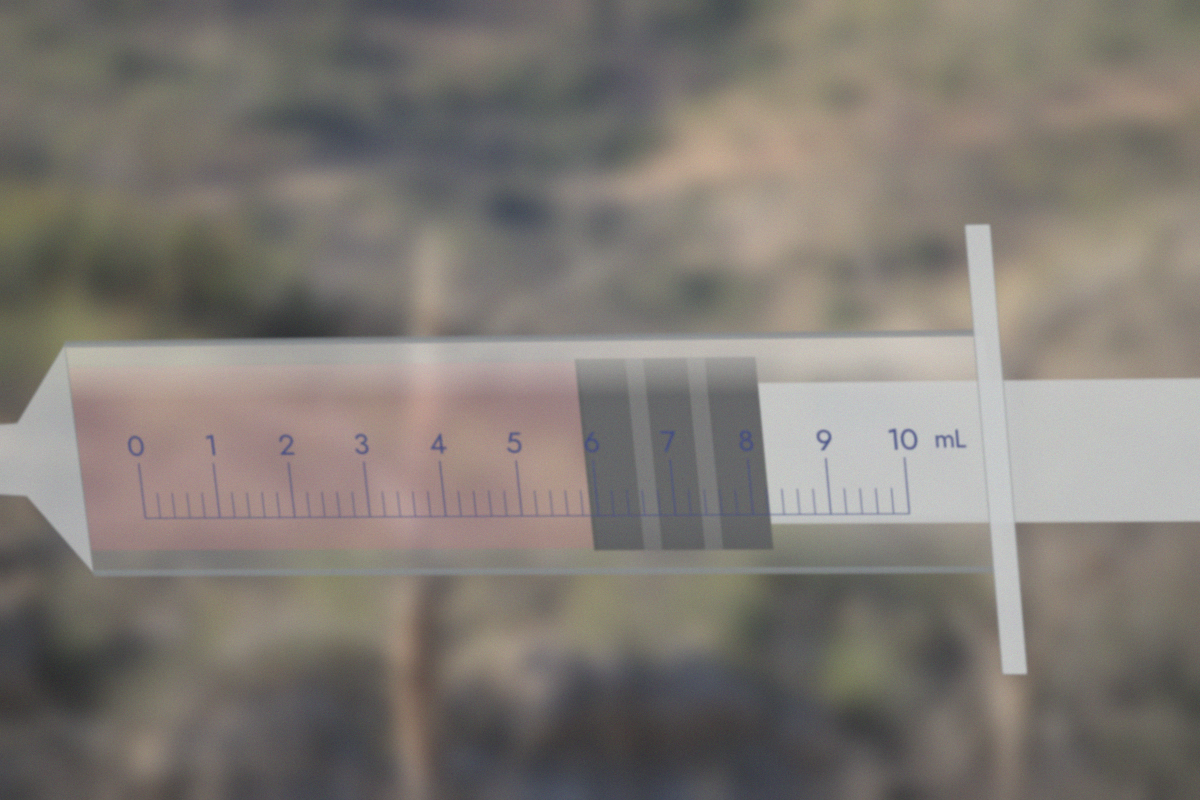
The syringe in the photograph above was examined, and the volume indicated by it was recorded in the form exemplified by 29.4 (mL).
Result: 5.9 (mL)
